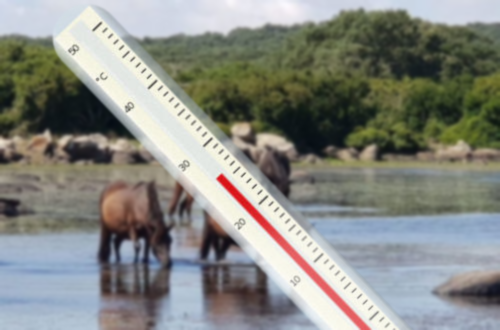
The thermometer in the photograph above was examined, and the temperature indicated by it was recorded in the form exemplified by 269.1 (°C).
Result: 26 (°C)
